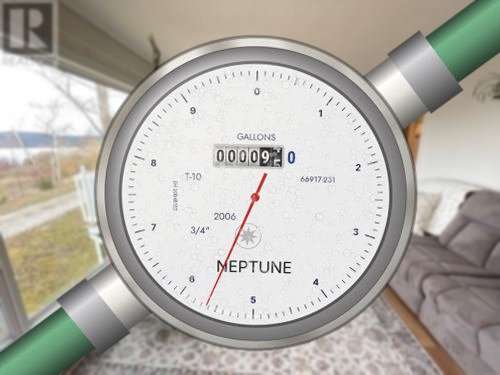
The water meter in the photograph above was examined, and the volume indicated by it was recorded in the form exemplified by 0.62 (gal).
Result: 945.6 (gal)
